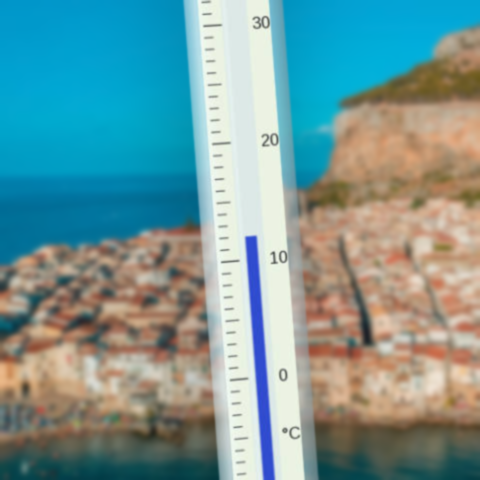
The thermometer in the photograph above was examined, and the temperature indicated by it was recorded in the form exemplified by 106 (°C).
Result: 12 (°C)
